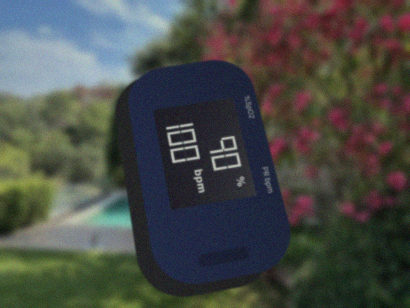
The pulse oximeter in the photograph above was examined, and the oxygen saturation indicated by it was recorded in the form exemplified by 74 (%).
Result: 90 (%)
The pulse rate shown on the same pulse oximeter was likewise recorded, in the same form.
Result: 100 (bpm)
